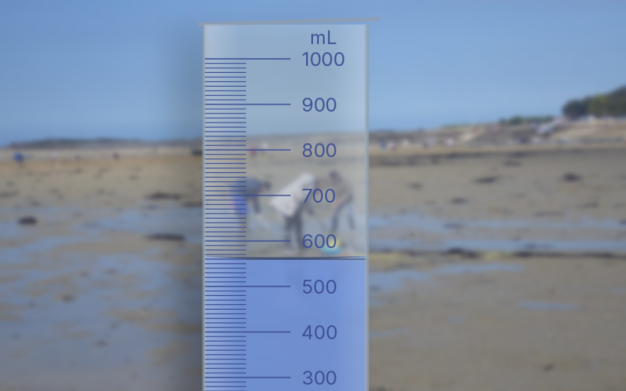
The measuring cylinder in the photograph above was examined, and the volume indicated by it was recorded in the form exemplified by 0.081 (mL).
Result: 560 (mL)
